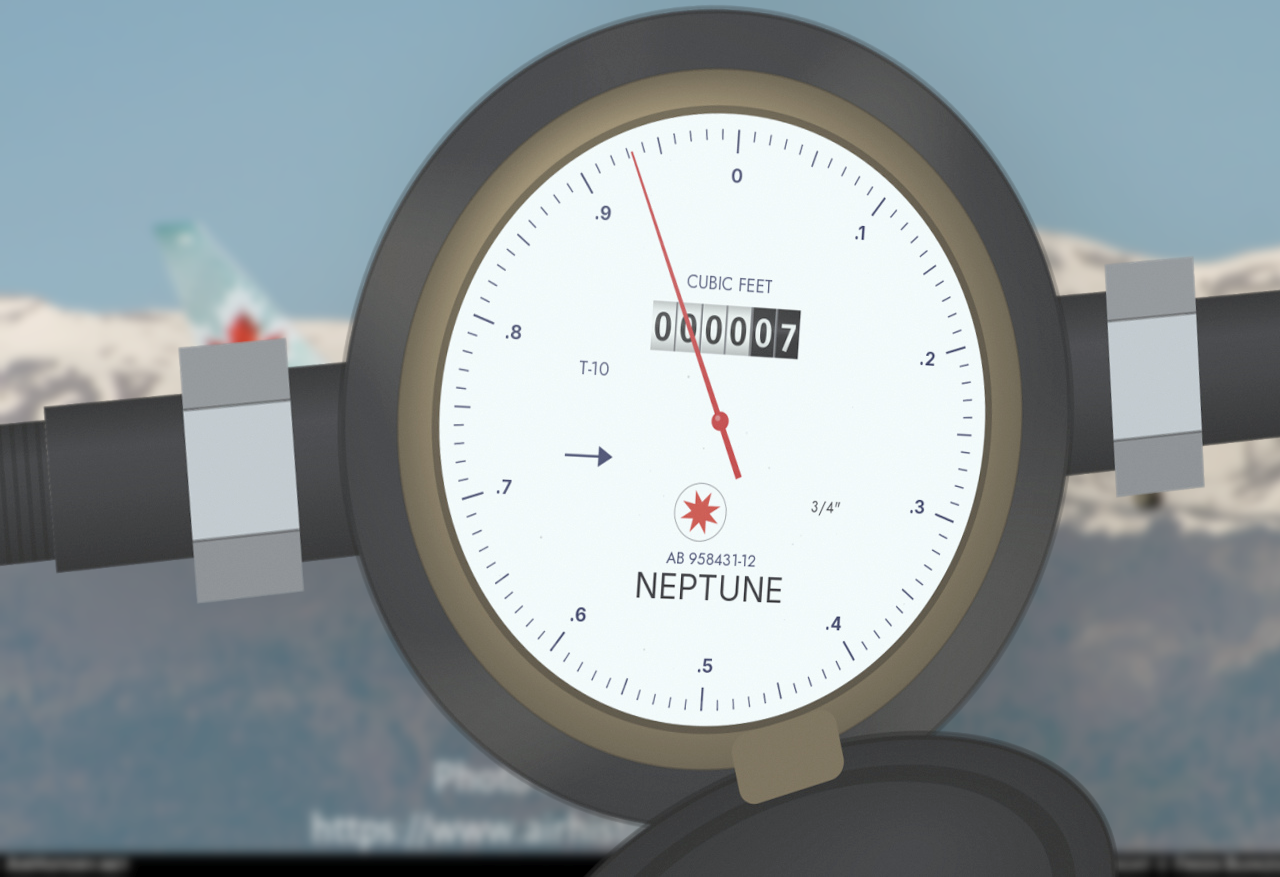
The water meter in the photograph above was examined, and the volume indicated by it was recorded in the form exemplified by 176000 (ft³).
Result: 6.93 (ft³)
